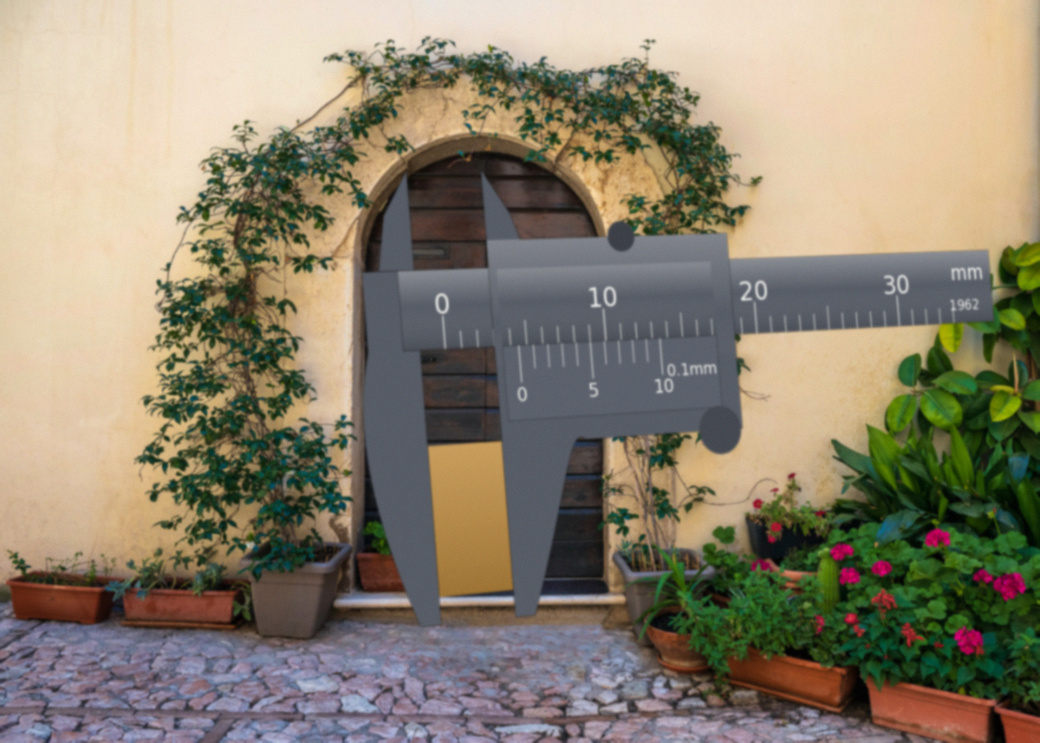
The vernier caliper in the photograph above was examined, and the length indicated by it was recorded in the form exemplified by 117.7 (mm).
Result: 4.5 (mm)
